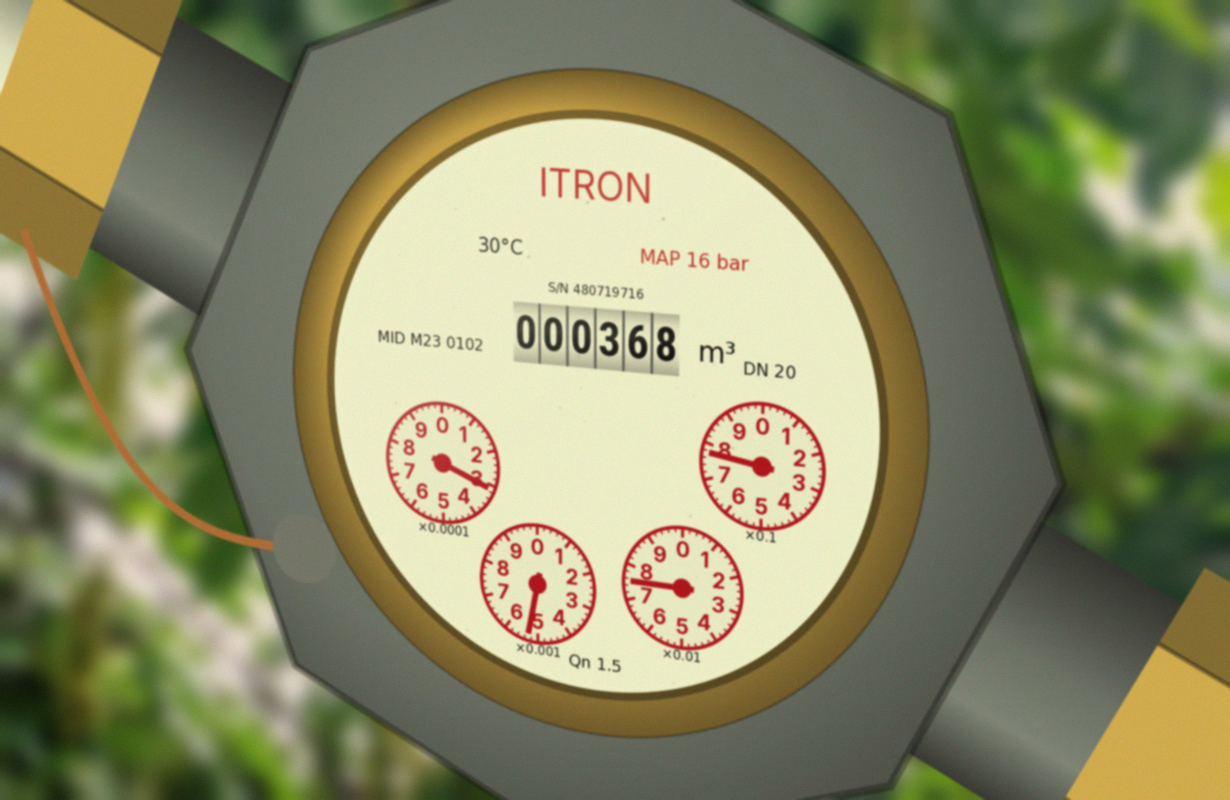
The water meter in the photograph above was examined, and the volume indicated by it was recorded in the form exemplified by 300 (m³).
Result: 368.7753 (m³)
